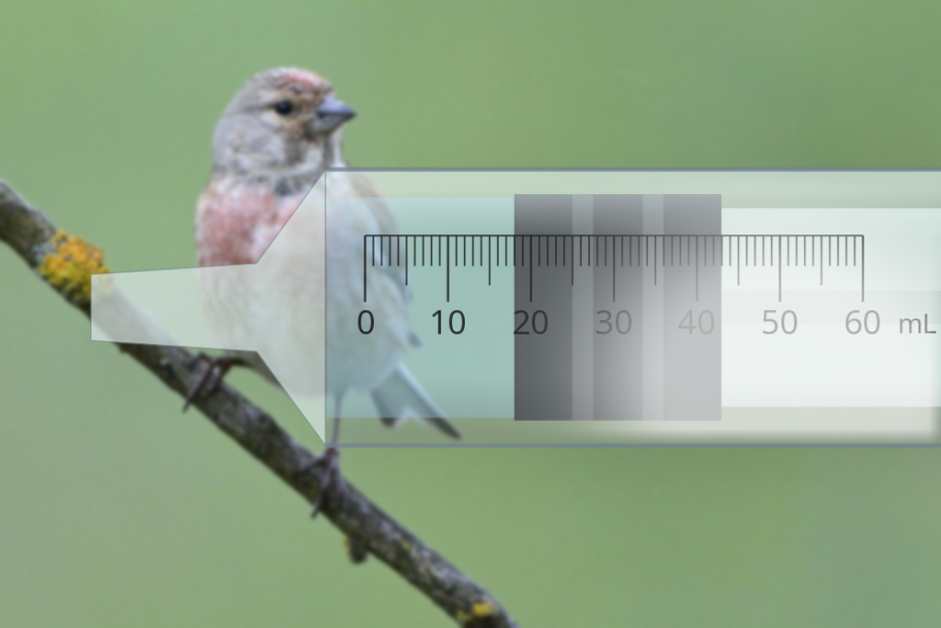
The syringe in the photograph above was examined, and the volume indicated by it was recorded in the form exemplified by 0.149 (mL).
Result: 18 (mL)
